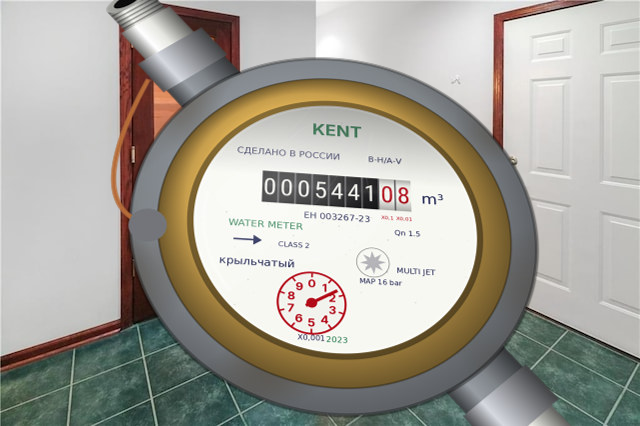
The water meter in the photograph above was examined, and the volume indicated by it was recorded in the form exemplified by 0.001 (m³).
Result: 5441.081 (m³)
